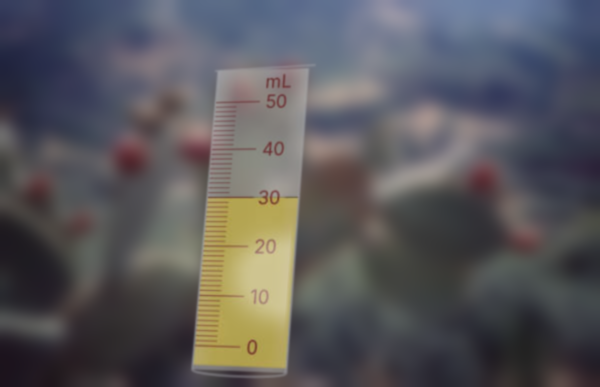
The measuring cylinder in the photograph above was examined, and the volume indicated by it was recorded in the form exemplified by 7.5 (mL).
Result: 30 (mL)
